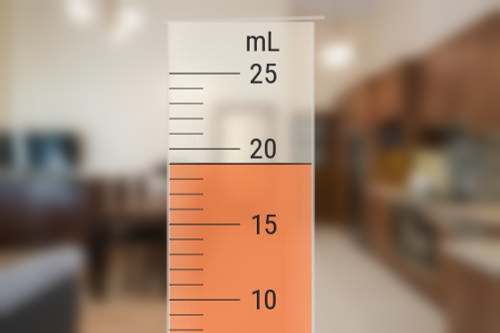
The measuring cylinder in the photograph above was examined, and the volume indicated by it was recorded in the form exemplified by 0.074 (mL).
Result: 19 (mL)
